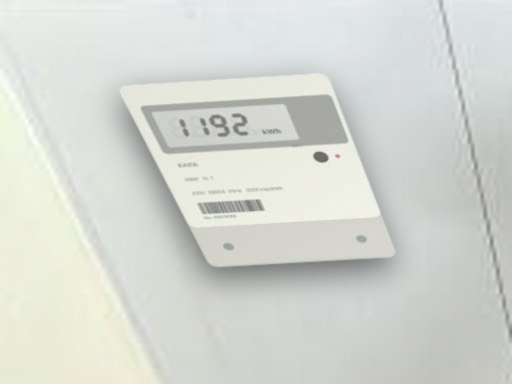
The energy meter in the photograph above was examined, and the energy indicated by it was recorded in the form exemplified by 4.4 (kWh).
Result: 1192 (kWh)
